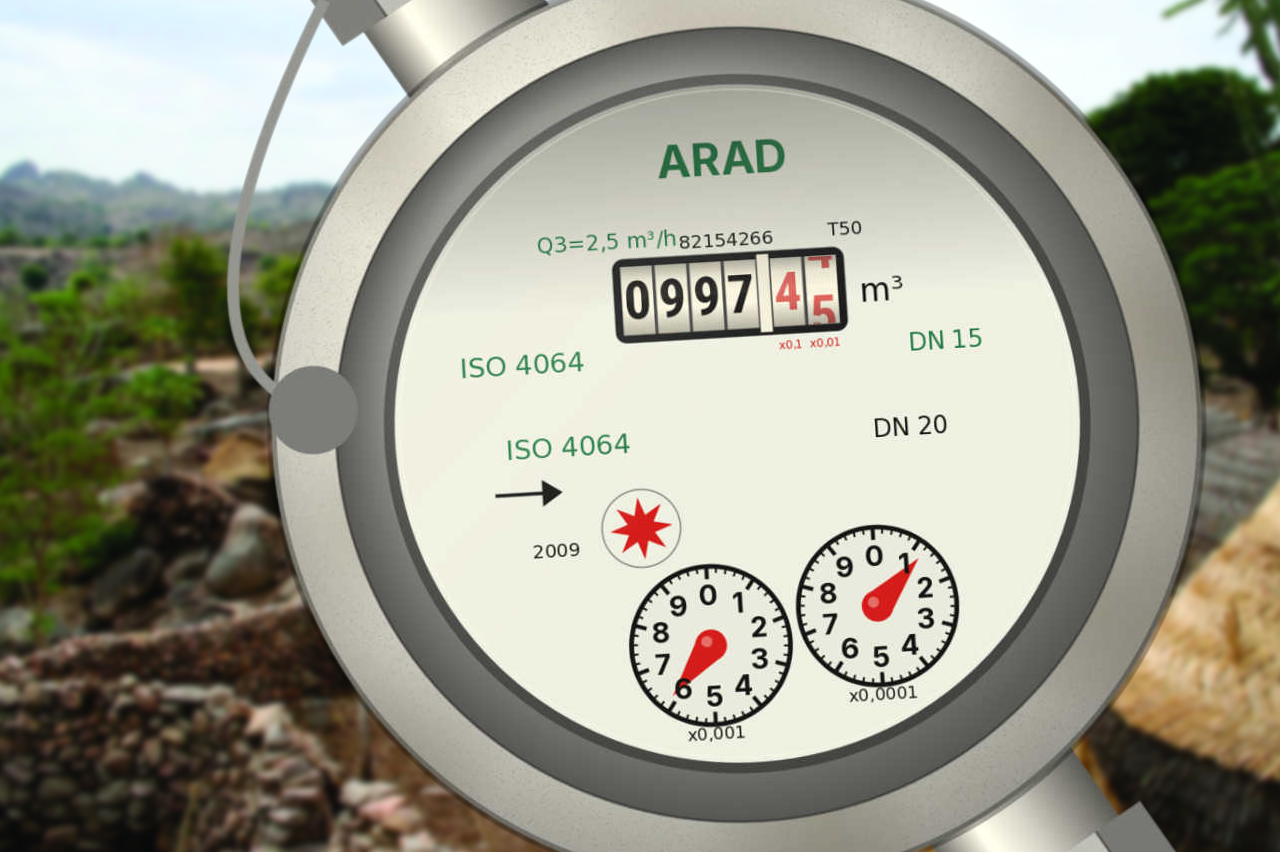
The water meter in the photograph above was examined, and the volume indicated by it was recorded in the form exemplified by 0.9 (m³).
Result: 997.4461 (m³)
